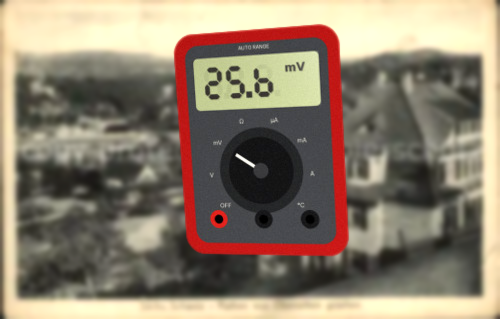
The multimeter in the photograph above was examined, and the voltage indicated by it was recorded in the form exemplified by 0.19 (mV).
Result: 25.6 (mV)
